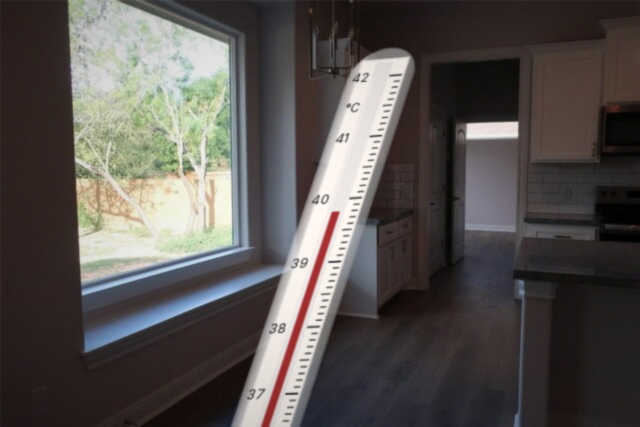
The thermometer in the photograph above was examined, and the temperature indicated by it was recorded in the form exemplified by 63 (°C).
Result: 39.8 (°C)
